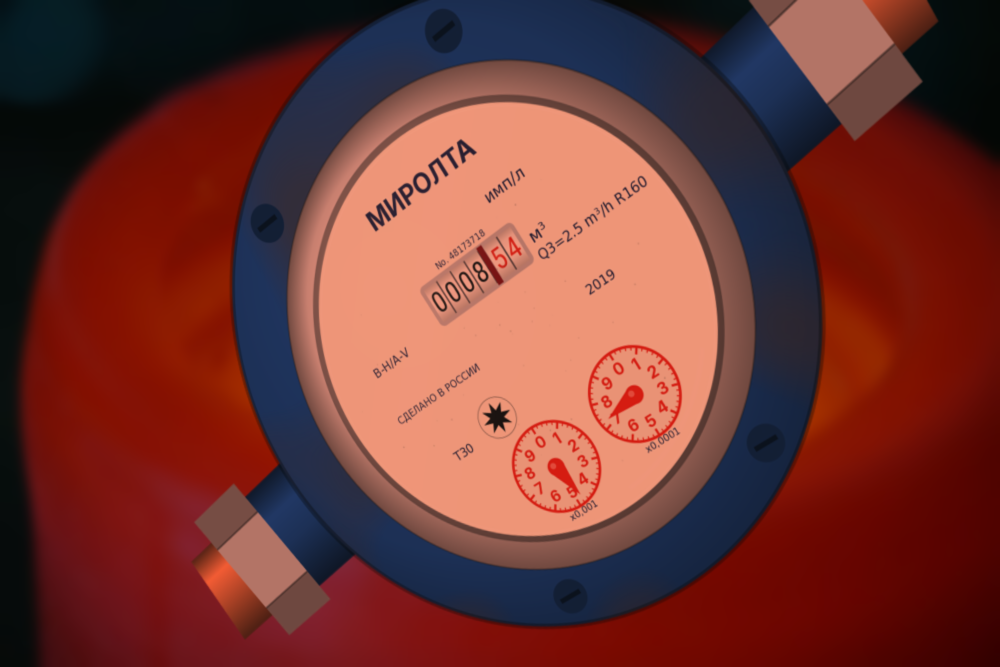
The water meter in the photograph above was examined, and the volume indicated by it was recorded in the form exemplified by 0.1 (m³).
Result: 8.5447 (m³)
